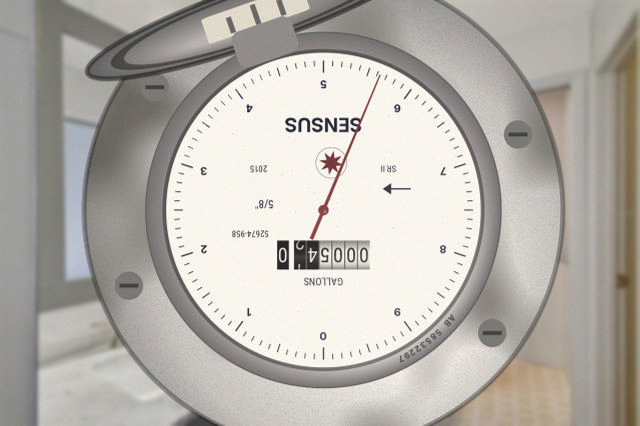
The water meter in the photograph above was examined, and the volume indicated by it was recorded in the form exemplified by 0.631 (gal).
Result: 5415.6 (gal)
